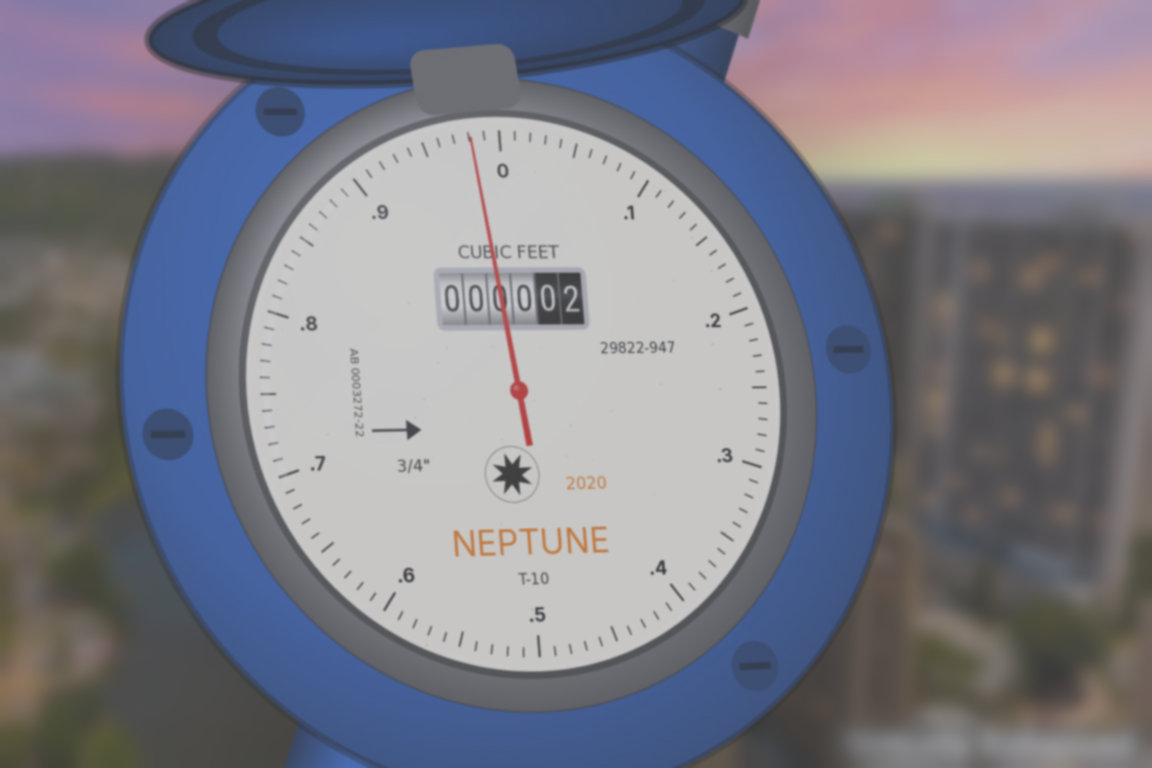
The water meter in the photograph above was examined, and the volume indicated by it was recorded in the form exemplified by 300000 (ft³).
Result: 1.98 (ft³)
